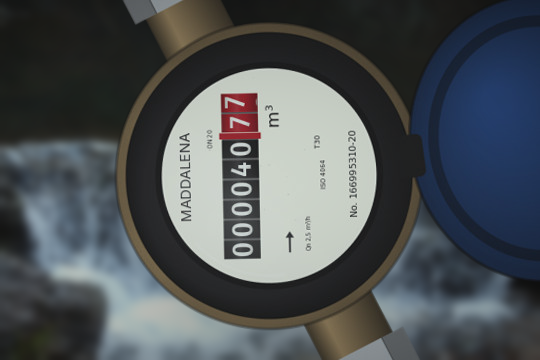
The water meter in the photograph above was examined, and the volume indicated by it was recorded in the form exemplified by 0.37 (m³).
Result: 40.77 (m³)
